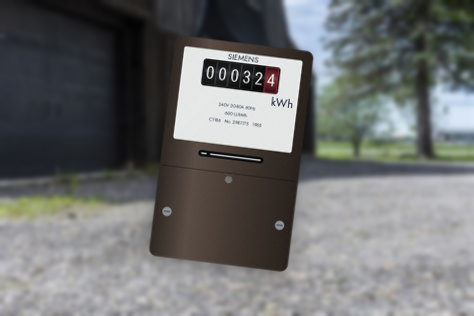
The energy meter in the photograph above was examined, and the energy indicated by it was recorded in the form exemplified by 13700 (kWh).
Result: 32.4 (kWh)
